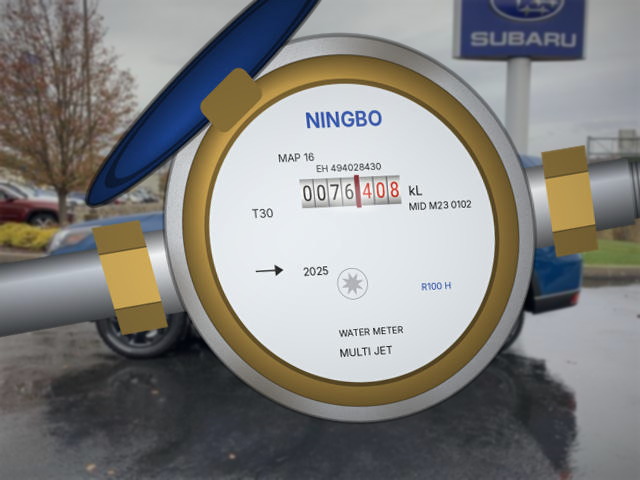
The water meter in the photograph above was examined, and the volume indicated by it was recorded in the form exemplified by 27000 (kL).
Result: 76.408 (kL)
